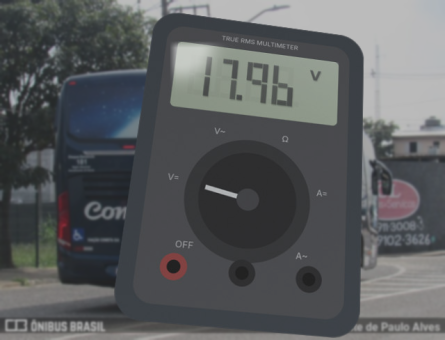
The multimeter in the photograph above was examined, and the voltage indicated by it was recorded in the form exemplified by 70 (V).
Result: 17.96 (V)
